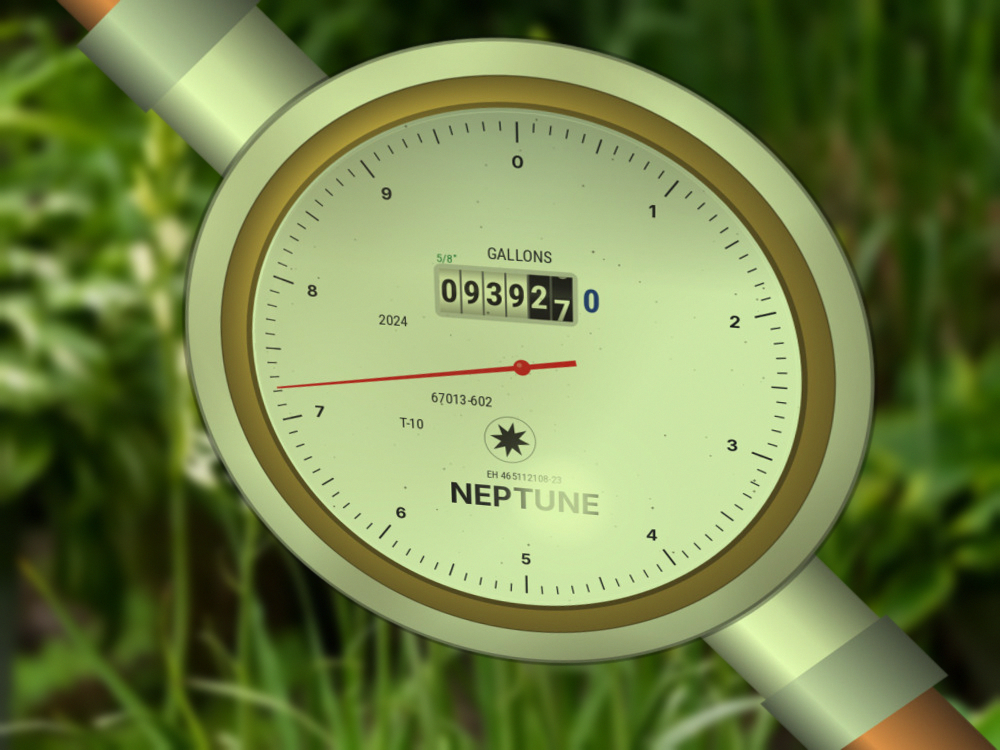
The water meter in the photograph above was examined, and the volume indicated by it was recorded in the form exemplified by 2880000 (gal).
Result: 939267.2 (gal)
